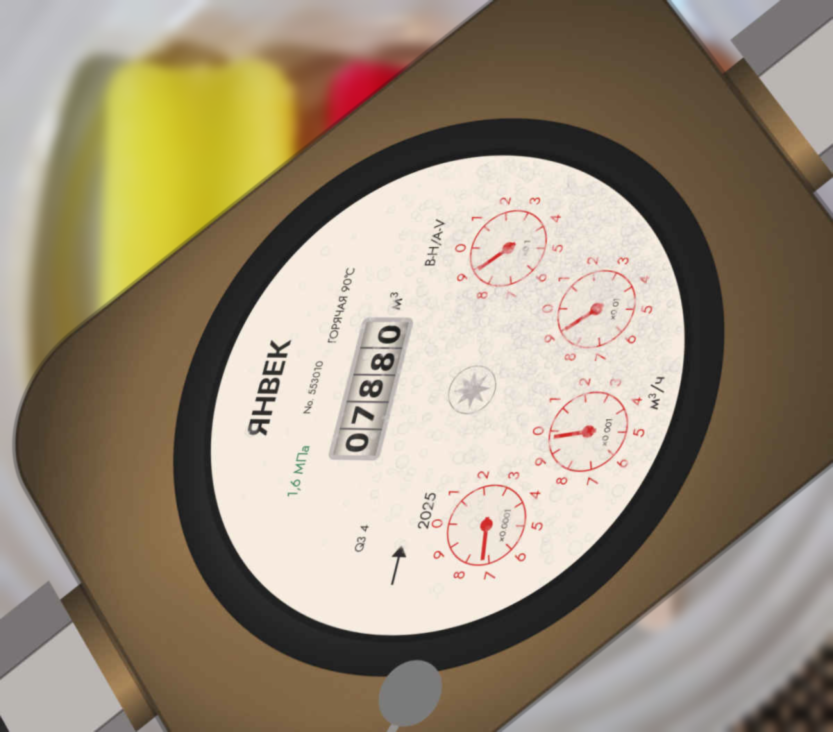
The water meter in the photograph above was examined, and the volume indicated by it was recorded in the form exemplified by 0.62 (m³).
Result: 7879.8897 (m³)
